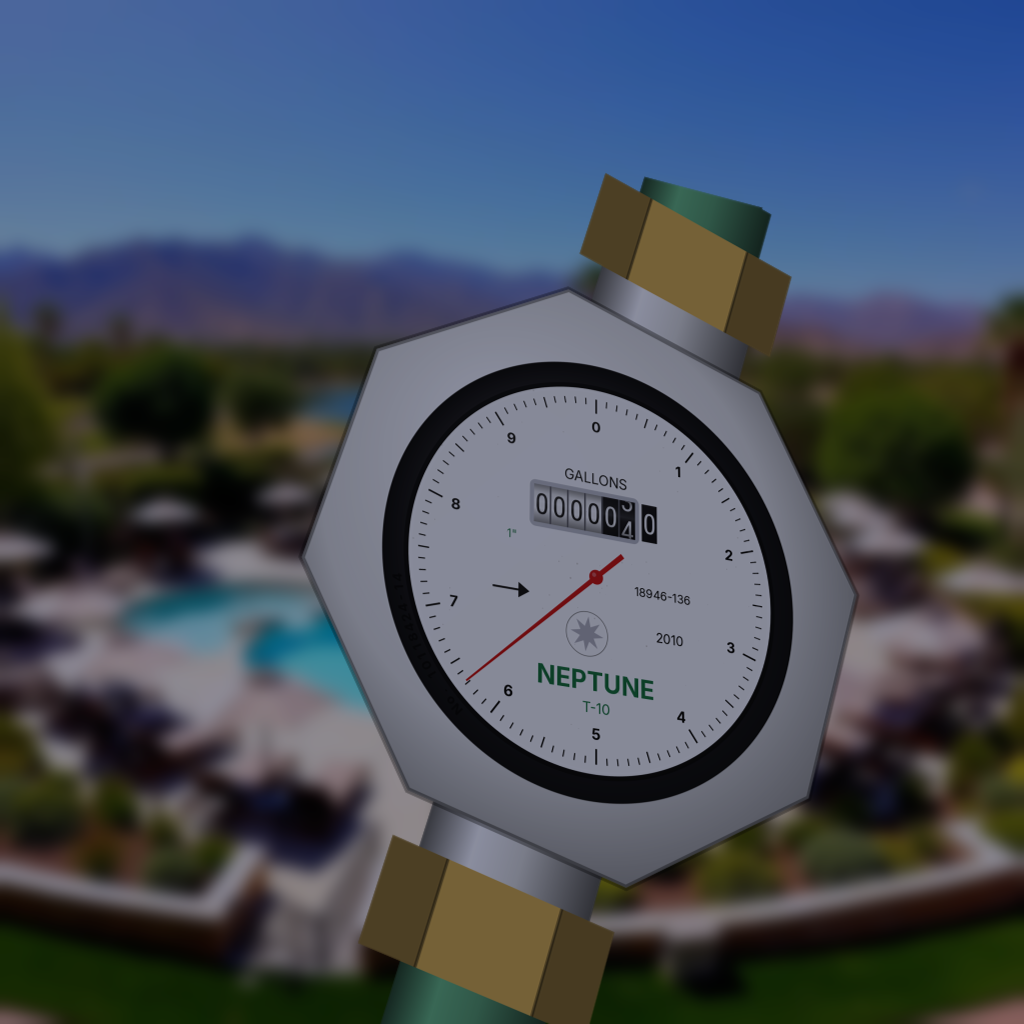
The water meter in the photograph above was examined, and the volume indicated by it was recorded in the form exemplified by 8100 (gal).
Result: 36.3 (gal)
